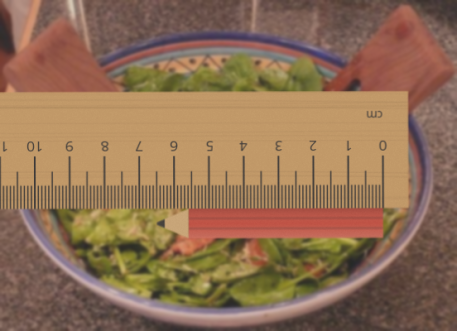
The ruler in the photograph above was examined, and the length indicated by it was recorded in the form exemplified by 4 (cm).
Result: 6.5 (cm)
